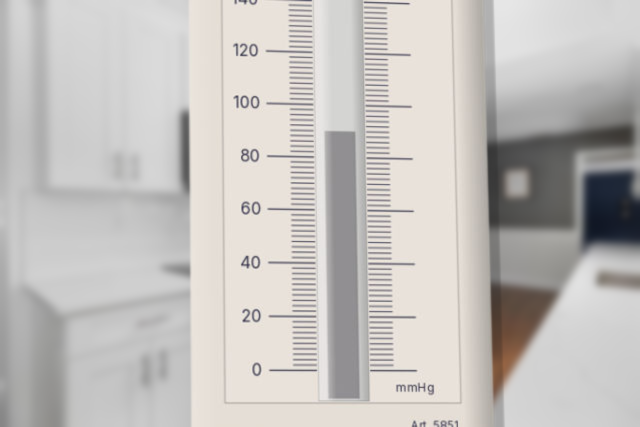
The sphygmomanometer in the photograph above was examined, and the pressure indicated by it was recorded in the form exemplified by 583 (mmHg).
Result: 90 (mmHg)
